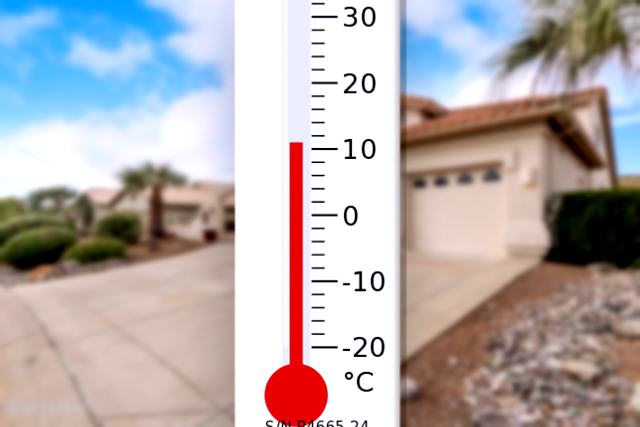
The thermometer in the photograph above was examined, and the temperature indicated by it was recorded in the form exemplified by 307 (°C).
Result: 11 (°C)
